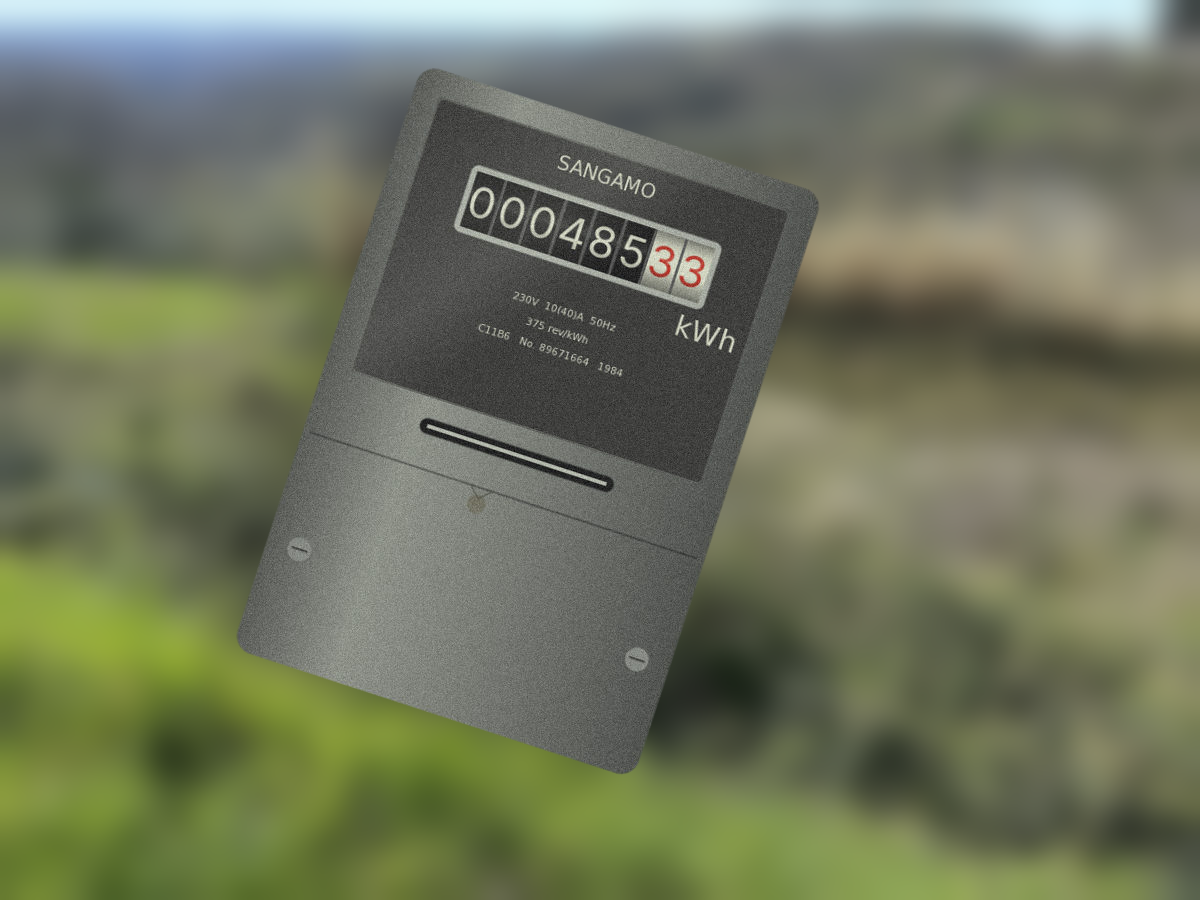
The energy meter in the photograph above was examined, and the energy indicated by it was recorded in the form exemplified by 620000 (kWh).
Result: 485.33 (kWh)
